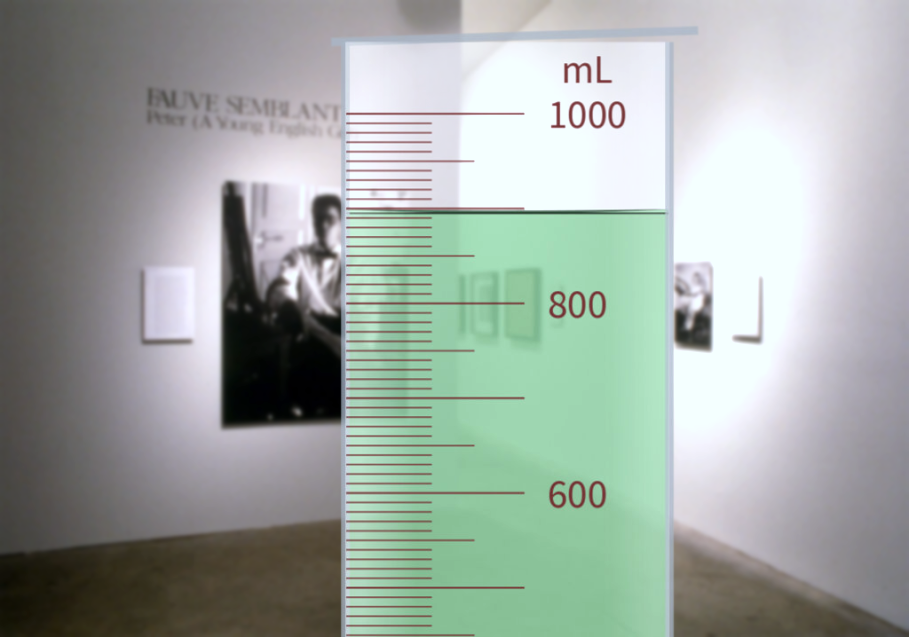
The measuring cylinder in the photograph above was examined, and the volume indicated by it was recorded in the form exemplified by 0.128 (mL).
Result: 895 (mL)
